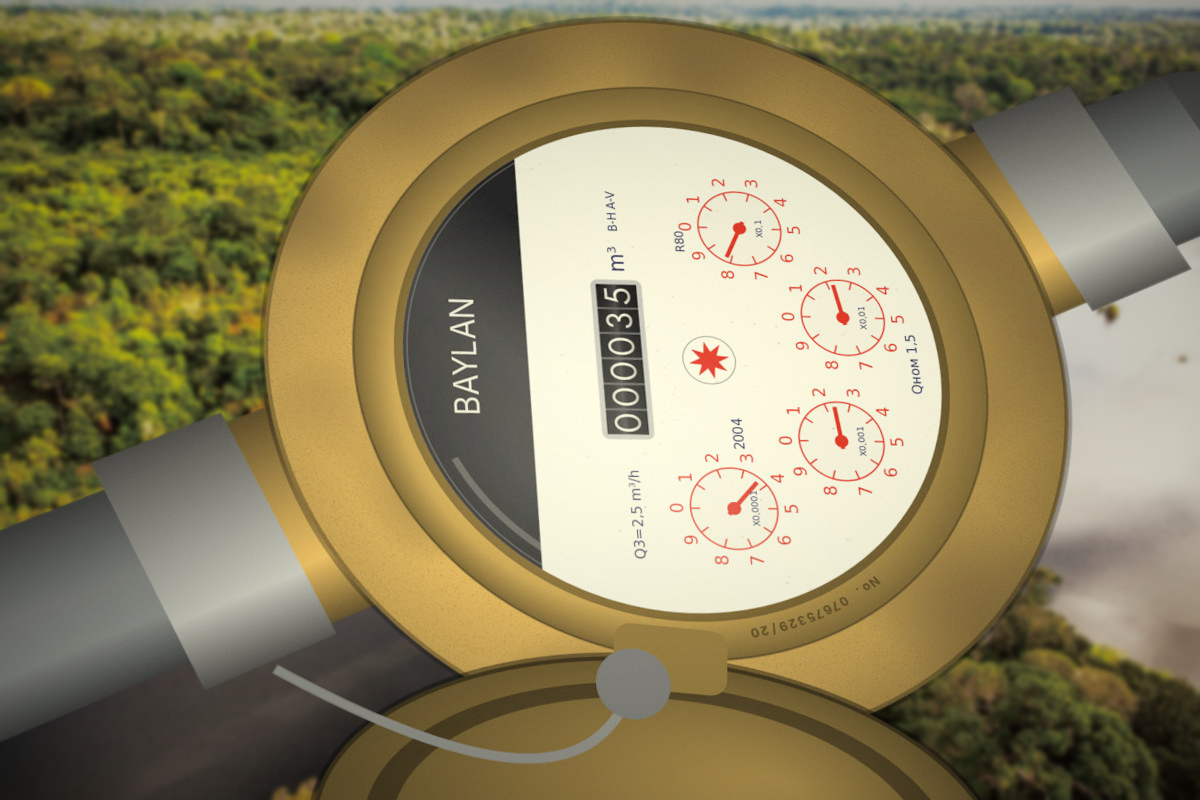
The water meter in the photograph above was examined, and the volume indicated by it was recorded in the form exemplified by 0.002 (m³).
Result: 35.8223 (m³)
